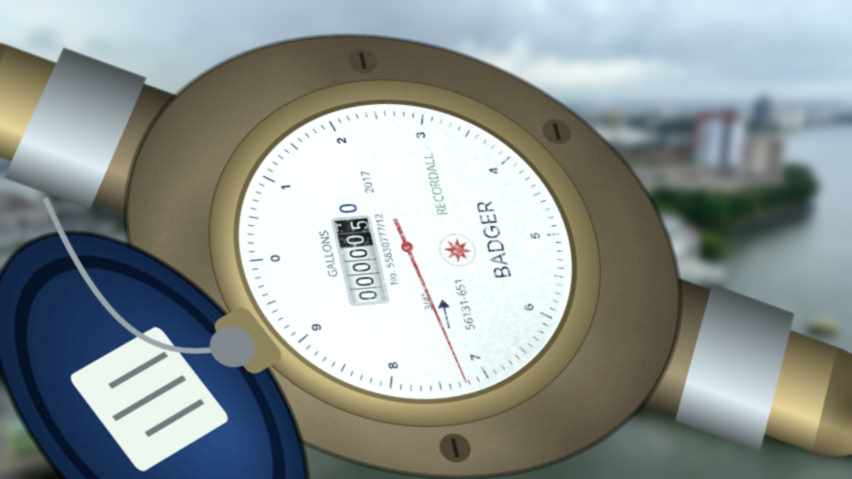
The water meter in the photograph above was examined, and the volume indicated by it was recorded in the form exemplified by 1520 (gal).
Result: 47.2 (gal)
